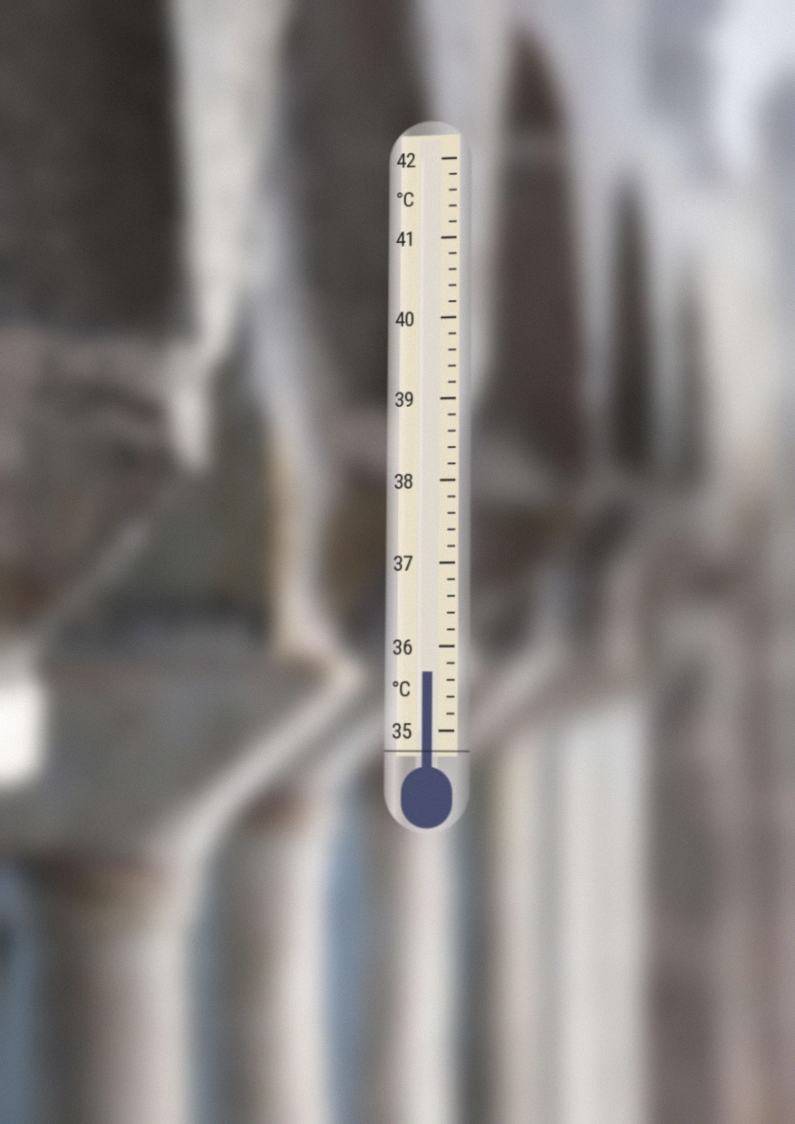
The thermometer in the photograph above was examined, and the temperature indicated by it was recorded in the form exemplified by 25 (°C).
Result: 35.7 (°C)
